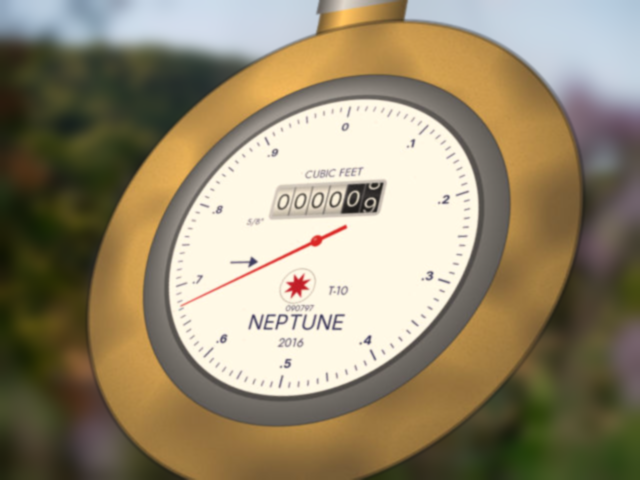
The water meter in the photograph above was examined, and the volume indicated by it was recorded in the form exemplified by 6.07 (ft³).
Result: 8.67 (ft³)
